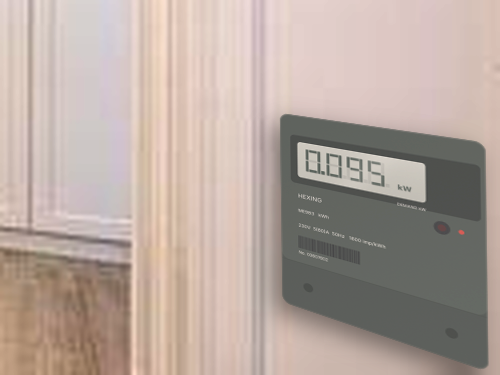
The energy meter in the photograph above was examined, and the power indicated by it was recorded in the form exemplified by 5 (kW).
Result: 0.095 (kW)
